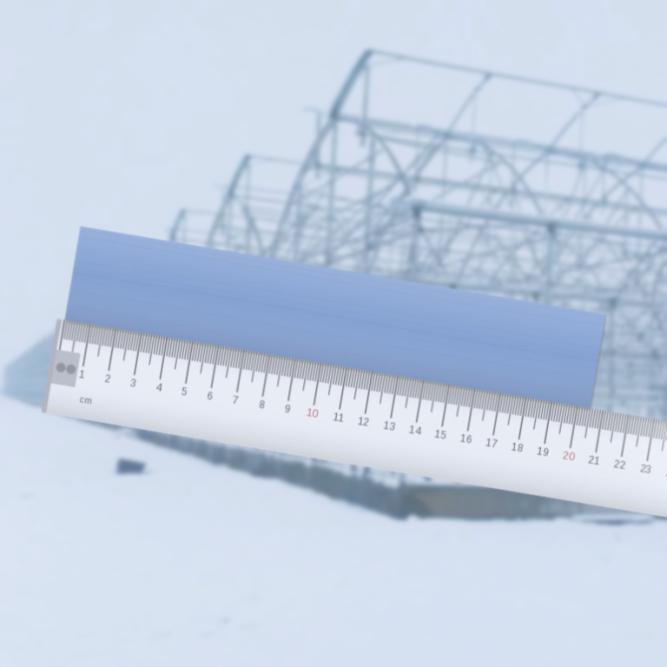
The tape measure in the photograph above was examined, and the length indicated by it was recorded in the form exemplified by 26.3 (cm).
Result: 20.5 (cm)
